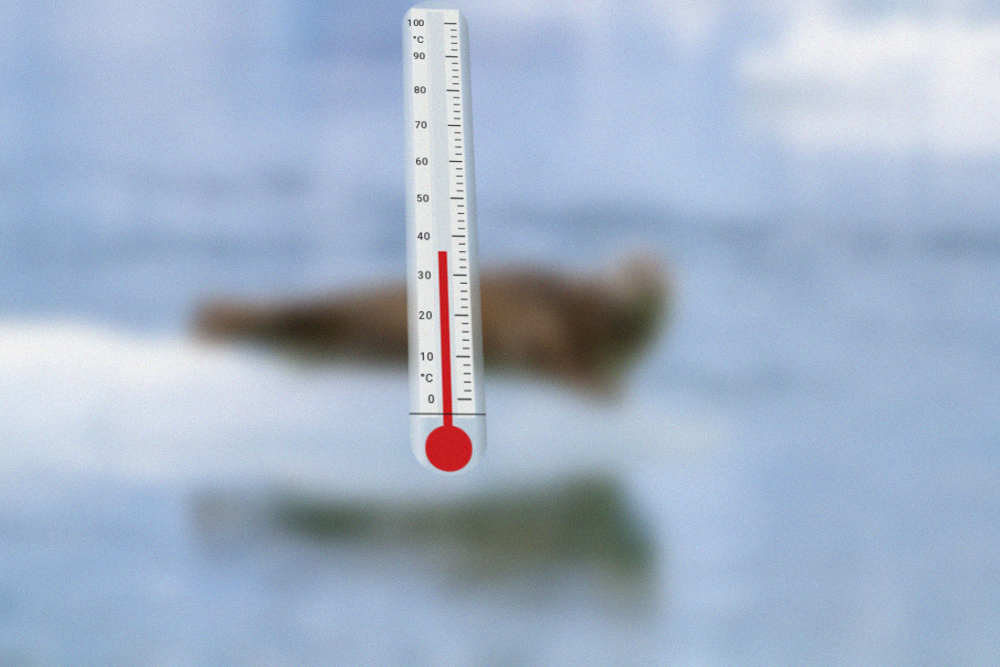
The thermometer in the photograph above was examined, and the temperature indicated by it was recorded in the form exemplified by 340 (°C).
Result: 36 (°C)
